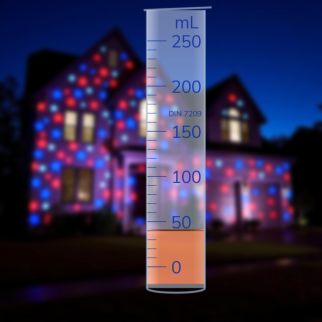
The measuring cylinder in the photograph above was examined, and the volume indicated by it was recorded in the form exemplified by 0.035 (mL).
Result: 40 (mL)
